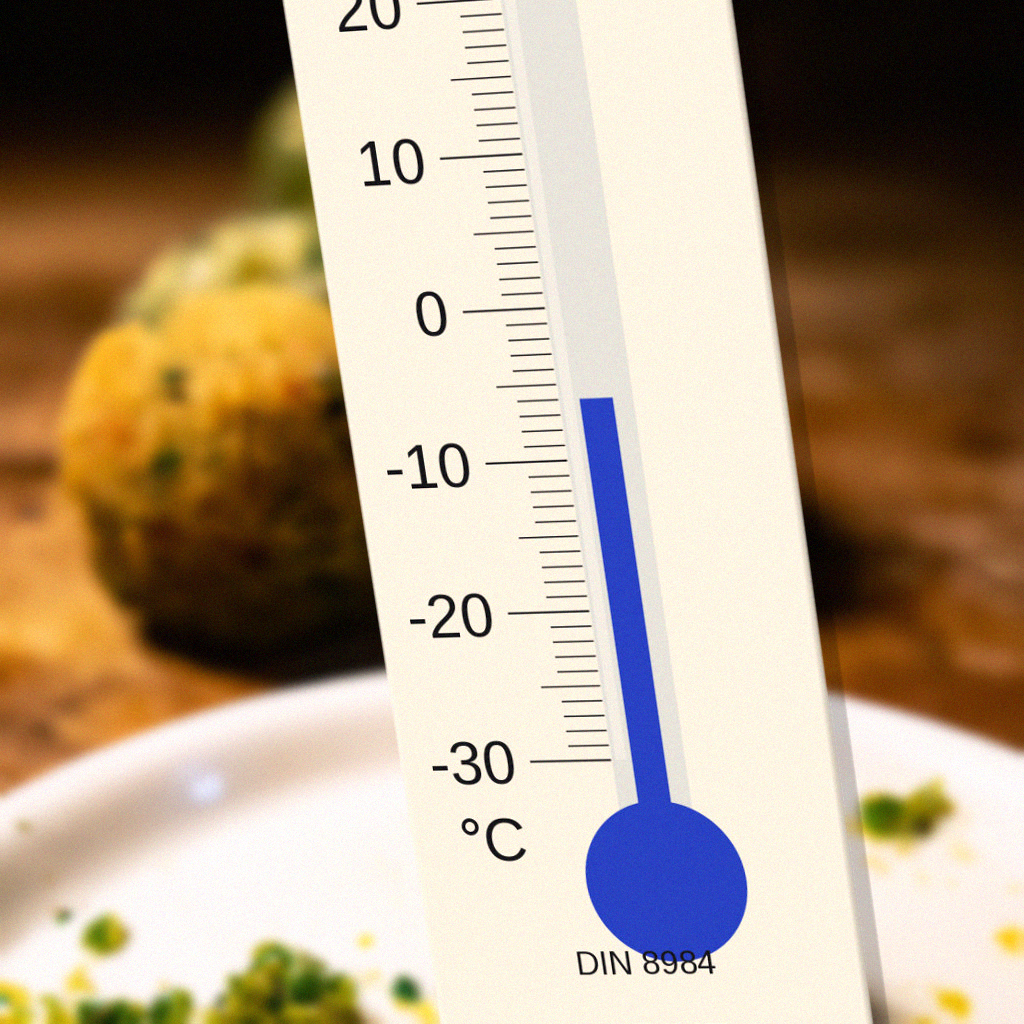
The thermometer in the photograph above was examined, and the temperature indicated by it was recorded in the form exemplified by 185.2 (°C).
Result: -6 (°C)
